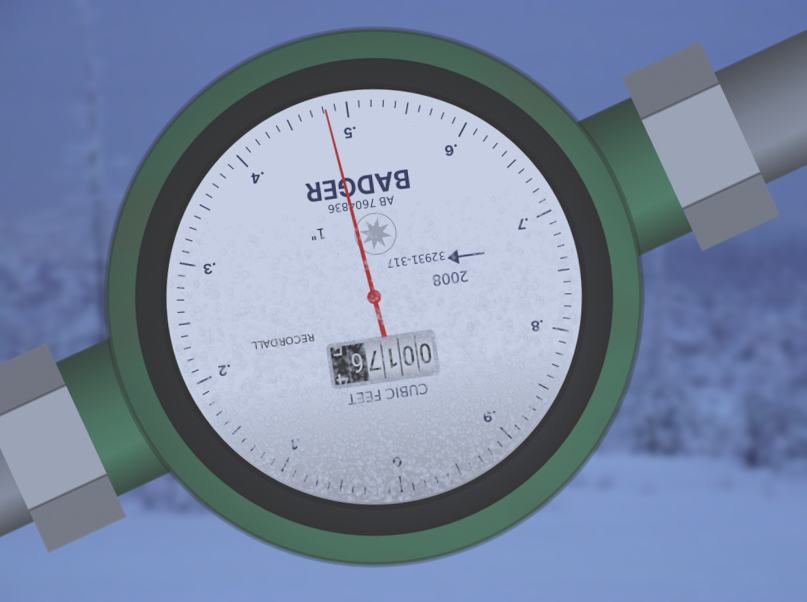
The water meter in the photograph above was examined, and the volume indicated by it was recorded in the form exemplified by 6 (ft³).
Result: 1764.48 (ft³)
